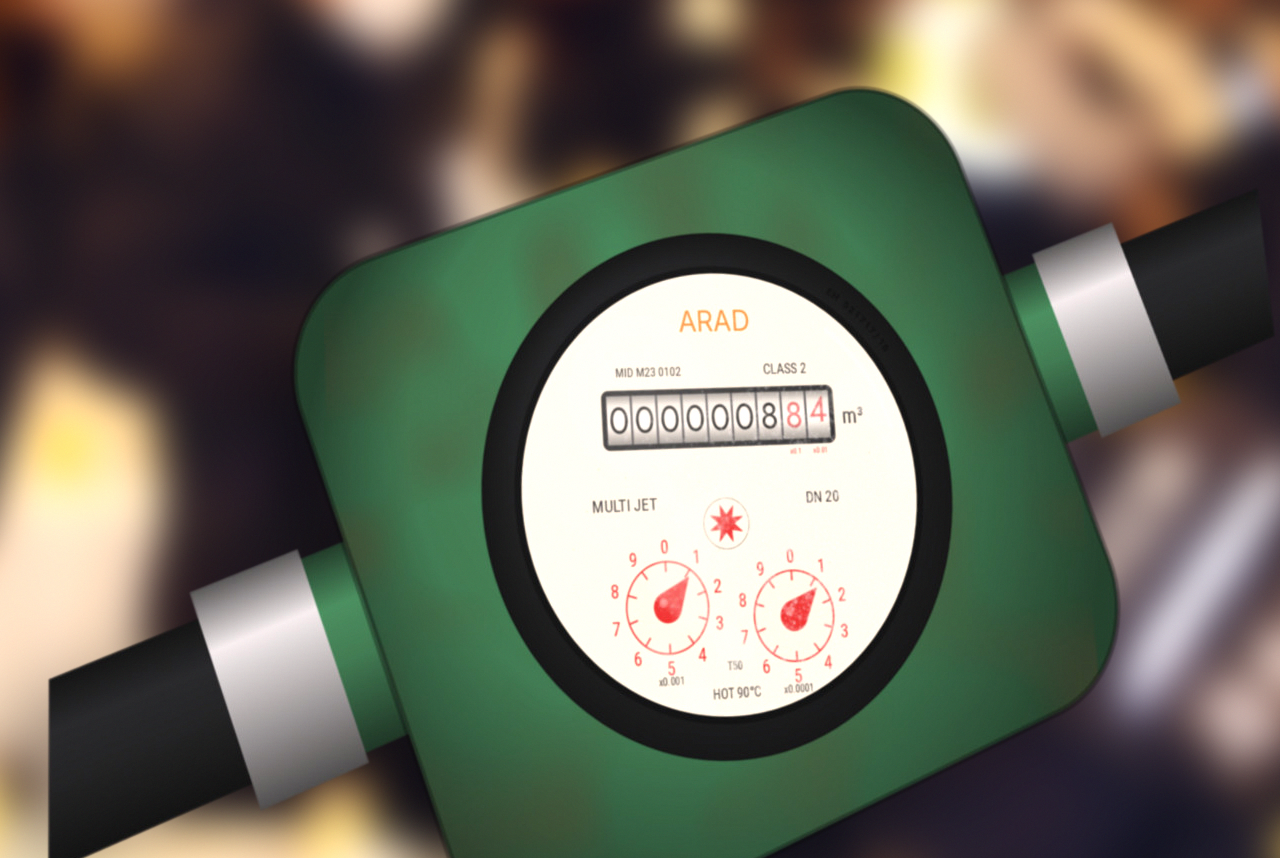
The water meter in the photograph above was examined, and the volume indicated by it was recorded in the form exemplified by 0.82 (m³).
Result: 8.8411 (m³)
